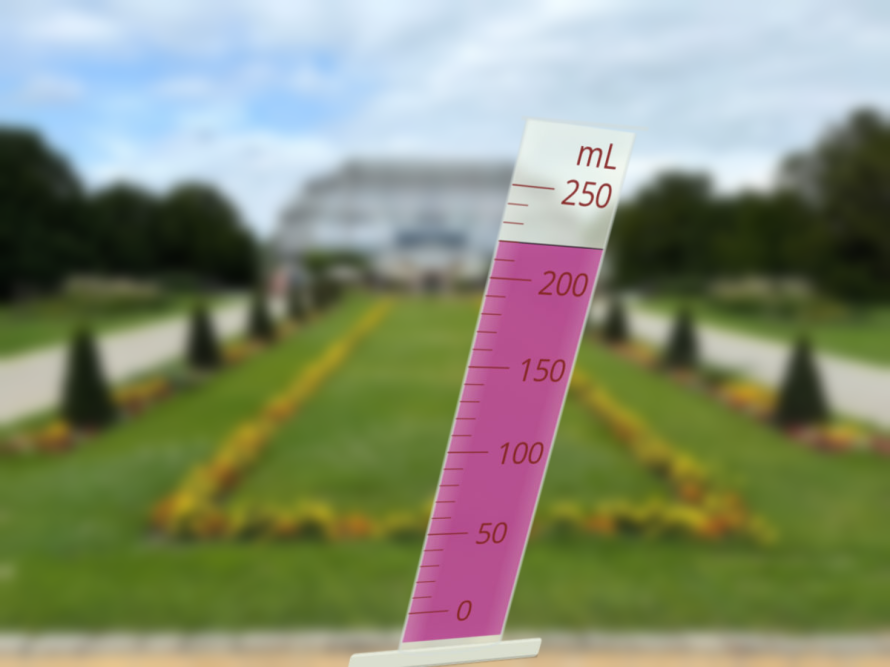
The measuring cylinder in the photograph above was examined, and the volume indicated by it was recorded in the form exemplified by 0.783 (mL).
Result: 220 (mL)
